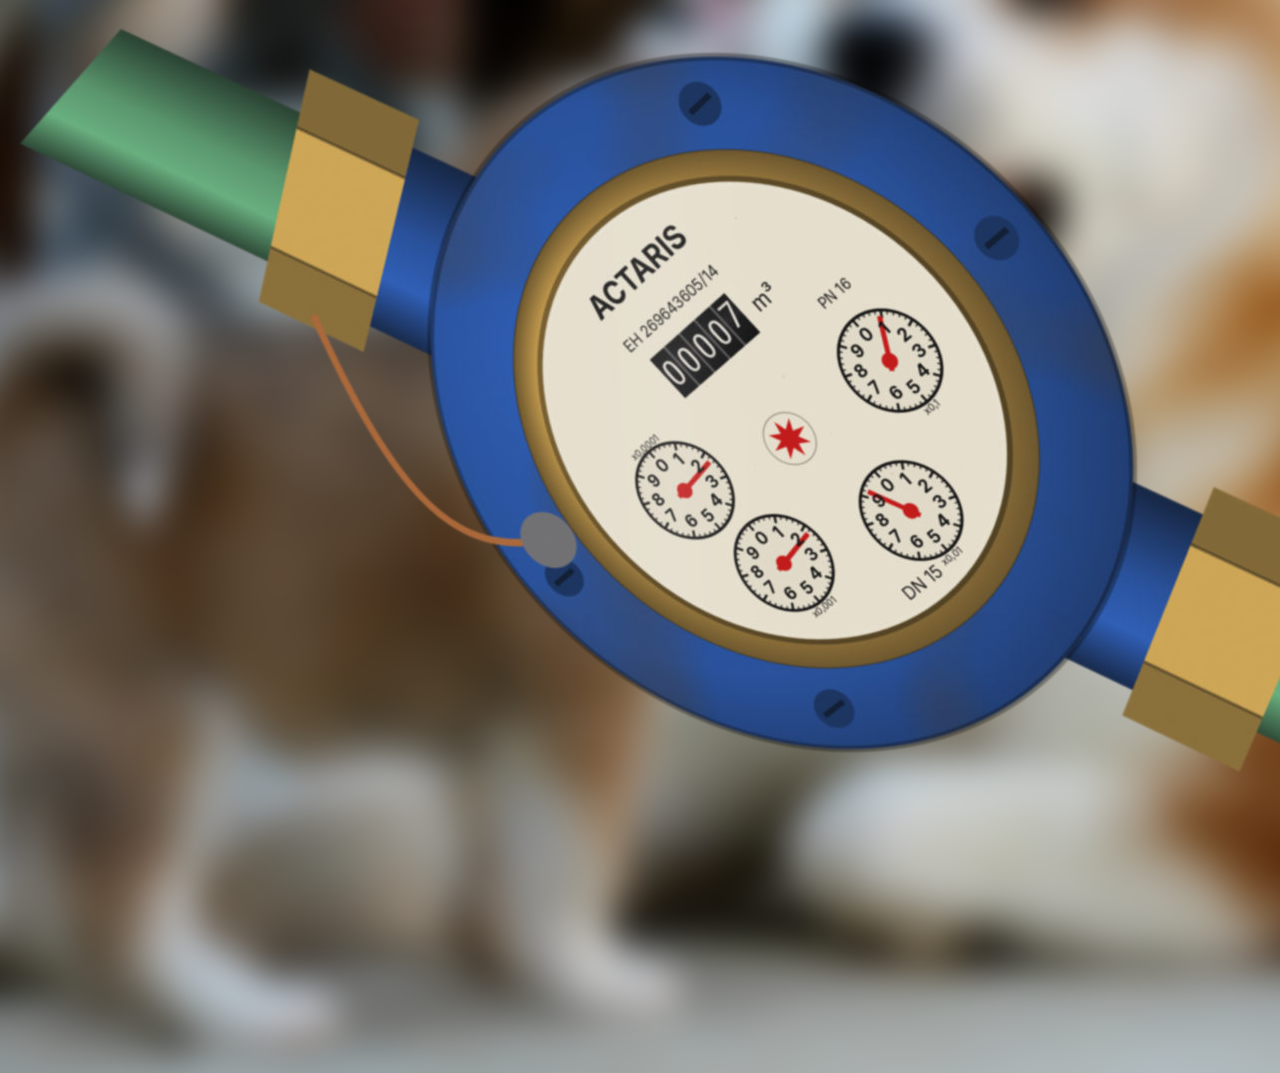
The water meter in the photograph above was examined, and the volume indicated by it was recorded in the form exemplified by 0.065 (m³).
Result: 7.0922 (m³)
